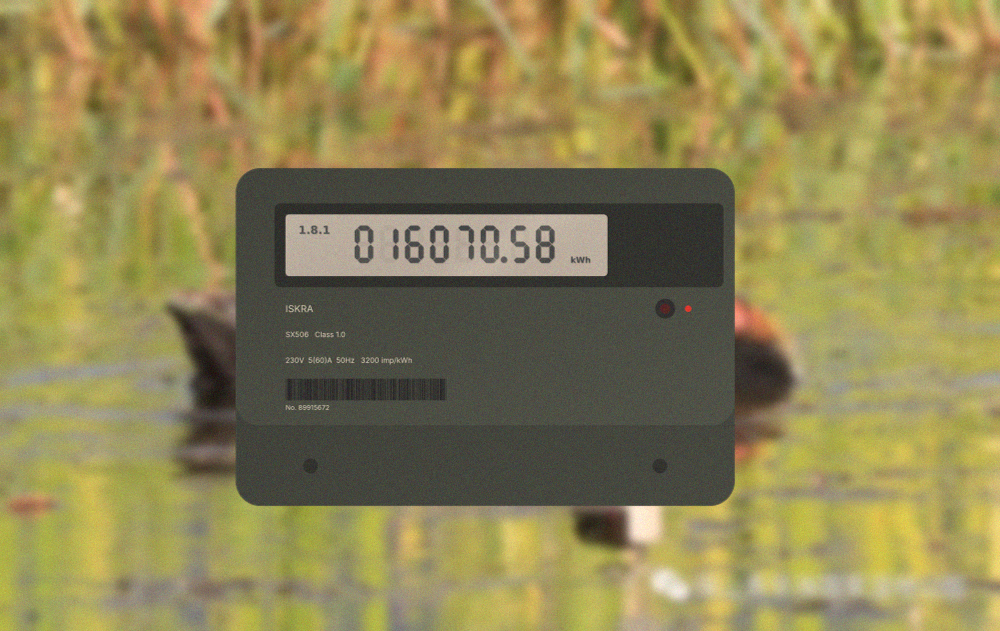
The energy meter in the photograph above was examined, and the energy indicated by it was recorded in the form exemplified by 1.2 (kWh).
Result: 16070.58 (kWh)
